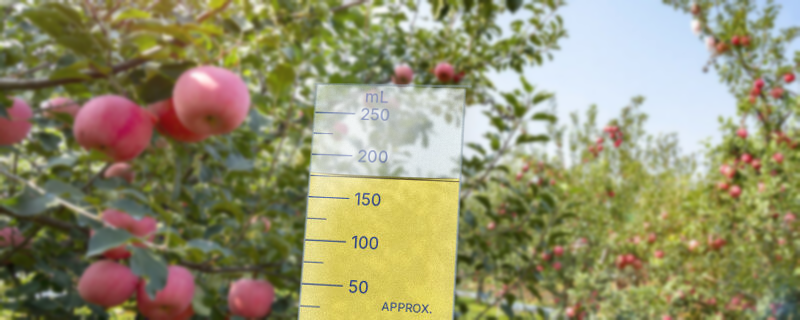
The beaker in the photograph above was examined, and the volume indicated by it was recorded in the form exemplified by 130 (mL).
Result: 175 (mL)
